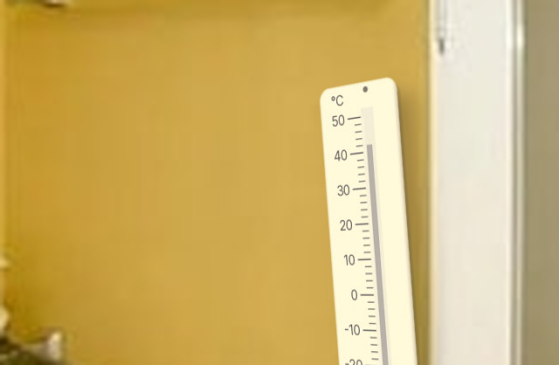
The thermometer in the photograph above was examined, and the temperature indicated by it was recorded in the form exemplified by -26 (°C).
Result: 42 (°C)
